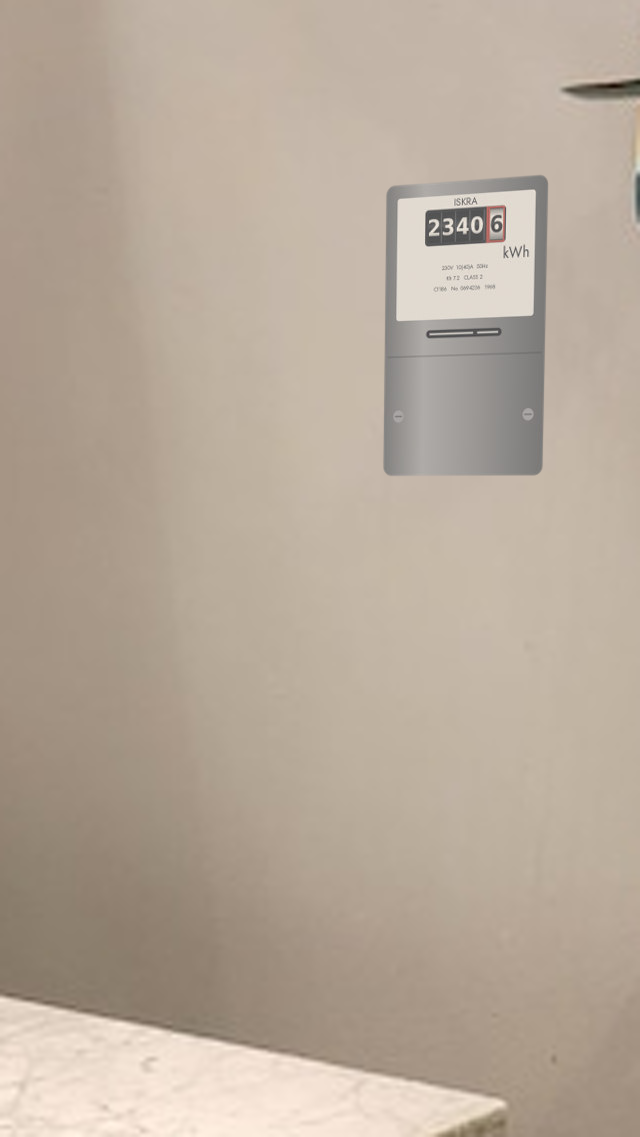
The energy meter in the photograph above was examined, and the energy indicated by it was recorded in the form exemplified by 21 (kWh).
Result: 2340.6 (kWh)
